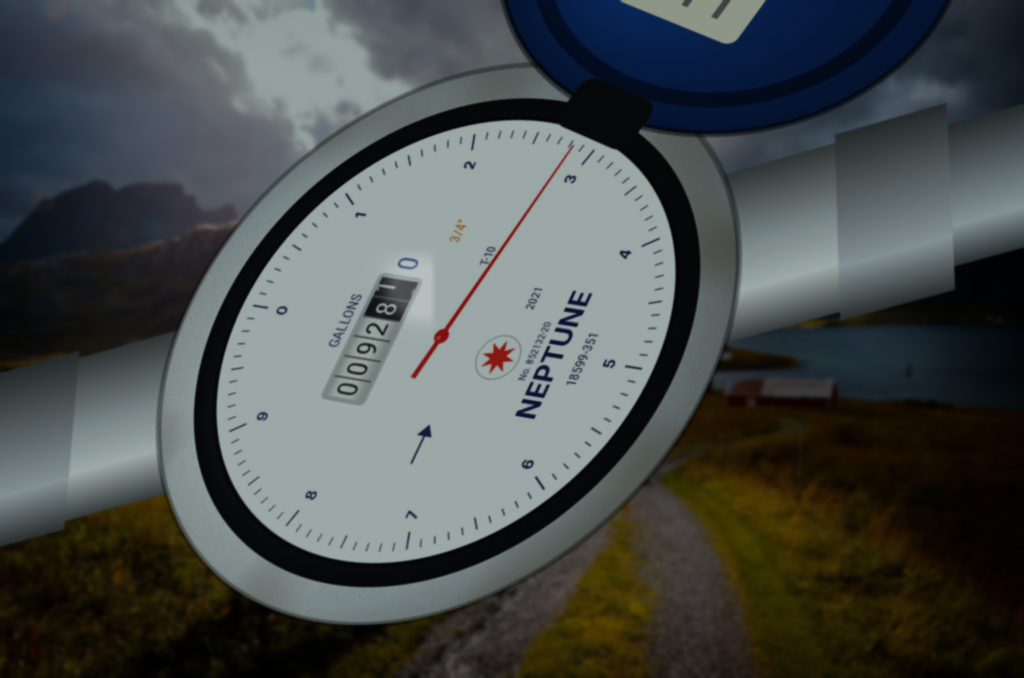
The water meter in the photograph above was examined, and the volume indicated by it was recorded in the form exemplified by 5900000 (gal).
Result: 92812.8 (gal)
